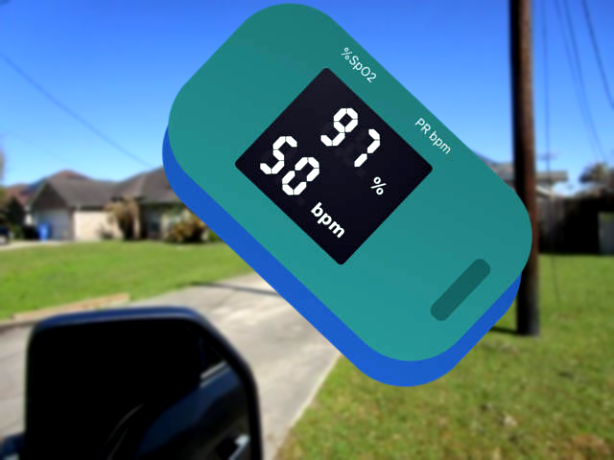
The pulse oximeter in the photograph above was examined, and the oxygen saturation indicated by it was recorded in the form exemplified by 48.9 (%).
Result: 97 (%)
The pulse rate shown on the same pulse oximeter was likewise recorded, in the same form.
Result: 50 (bpm)
